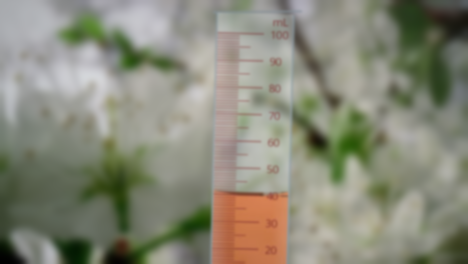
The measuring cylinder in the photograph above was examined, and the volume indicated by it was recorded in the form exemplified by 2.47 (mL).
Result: 40 (mL)
